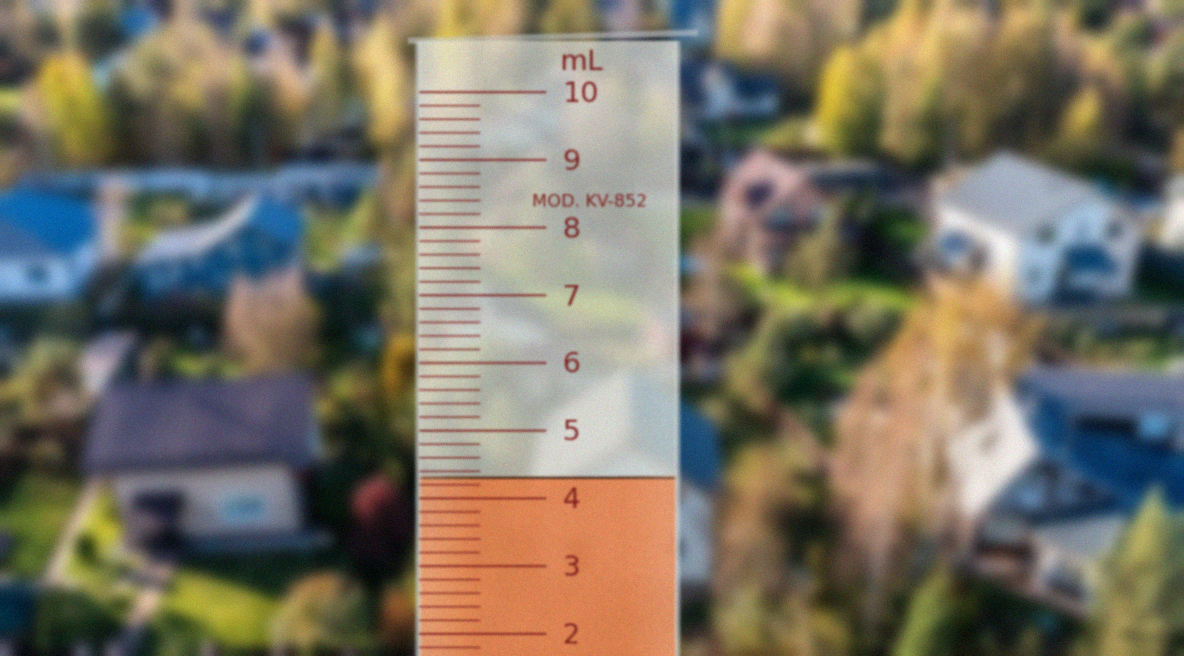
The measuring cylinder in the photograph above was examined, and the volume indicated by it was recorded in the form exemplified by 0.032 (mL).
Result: 4.3 (mL)
